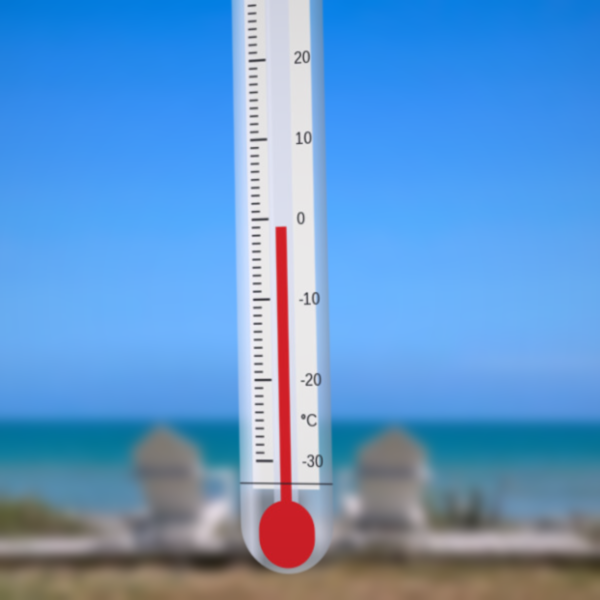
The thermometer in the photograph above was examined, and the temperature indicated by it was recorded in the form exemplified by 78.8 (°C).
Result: -1 (°C)
